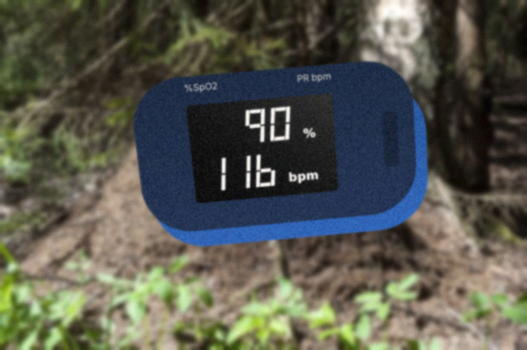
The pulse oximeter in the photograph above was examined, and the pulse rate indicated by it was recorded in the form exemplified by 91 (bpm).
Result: 116 (bpm)
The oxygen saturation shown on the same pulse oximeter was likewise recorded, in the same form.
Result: 90 (%)
